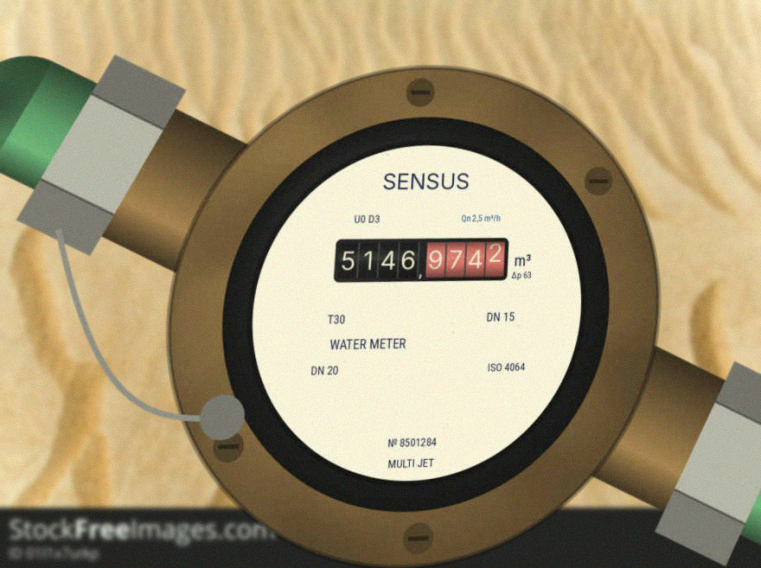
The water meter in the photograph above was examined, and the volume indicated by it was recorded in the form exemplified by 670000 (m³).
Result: 5146.9742 (m³)
